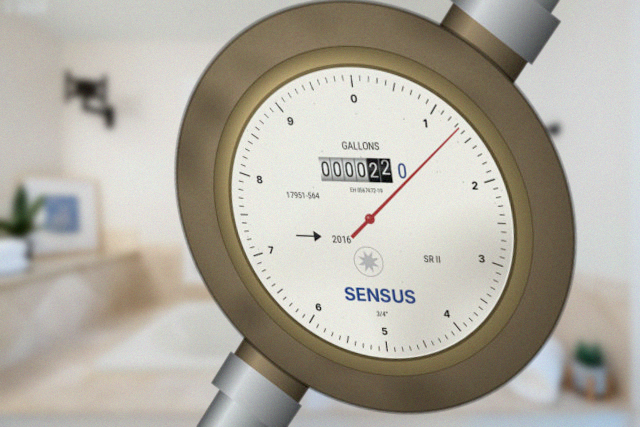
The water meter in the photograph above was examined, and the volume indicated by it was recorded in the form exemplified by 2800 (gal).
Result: 221.3 (gal)
